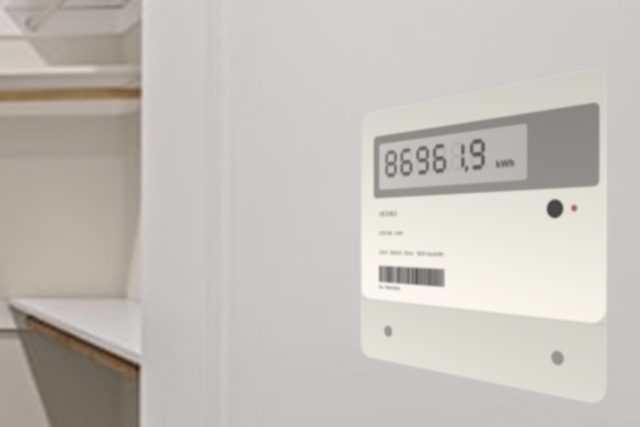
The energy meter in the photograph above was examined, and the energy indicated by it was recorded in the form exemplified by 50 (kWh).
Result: 86961.9 (kWh)
